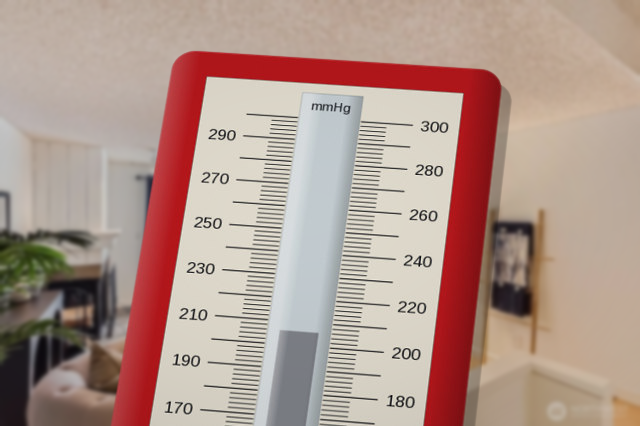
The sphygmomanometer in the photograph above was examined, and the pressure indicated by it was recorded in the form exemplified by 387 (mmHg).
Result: 206 (mmHg)
